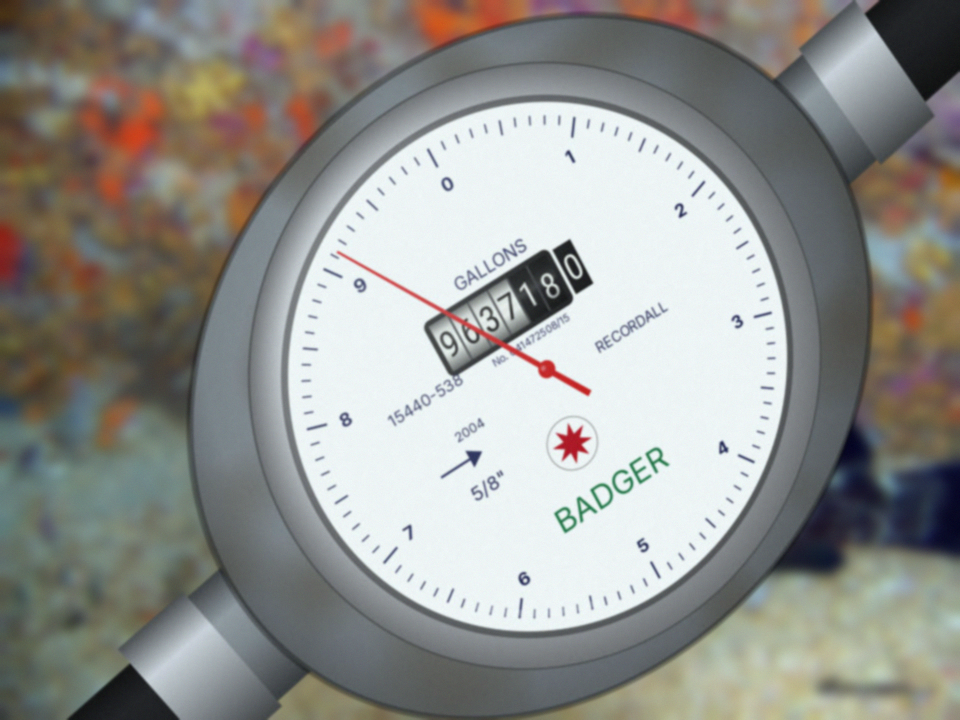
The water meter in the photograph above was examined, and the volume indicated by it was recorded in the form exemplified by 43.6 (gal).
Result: 9637179.1 (gal)
